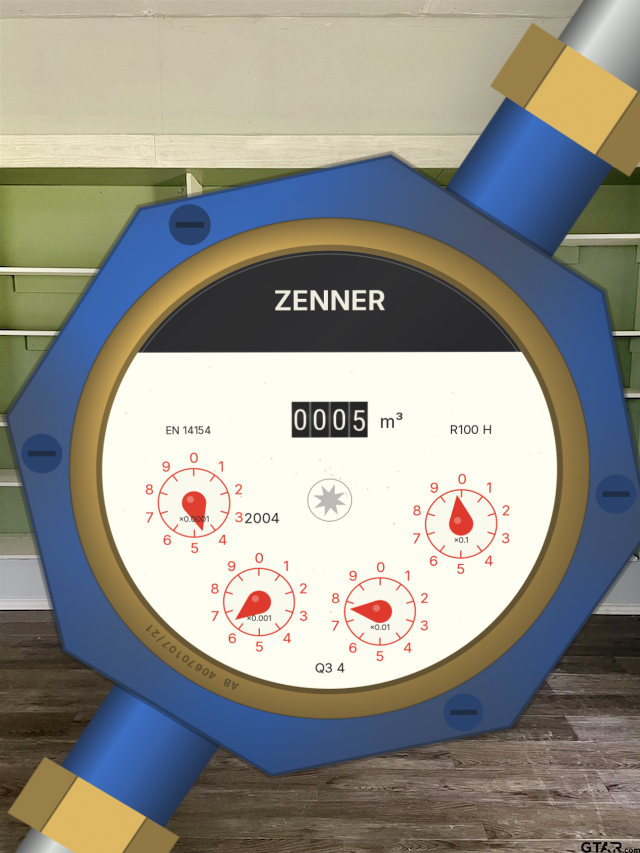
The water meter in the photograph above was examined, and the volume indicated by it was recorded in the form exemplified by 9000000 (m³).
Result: 4.9764 (m³)
